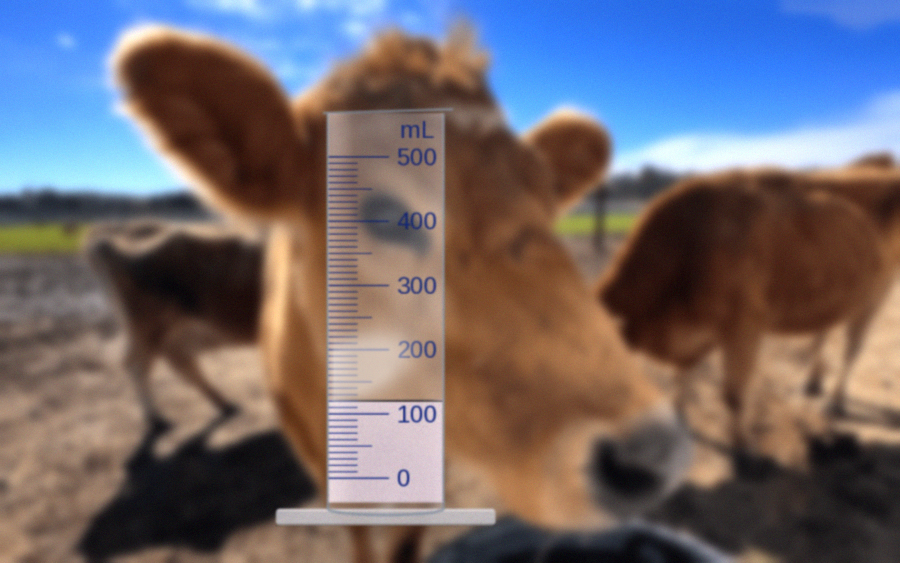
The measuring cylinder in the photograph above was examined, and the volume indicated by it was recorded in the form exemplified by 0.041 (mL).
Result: 120 (mL)
